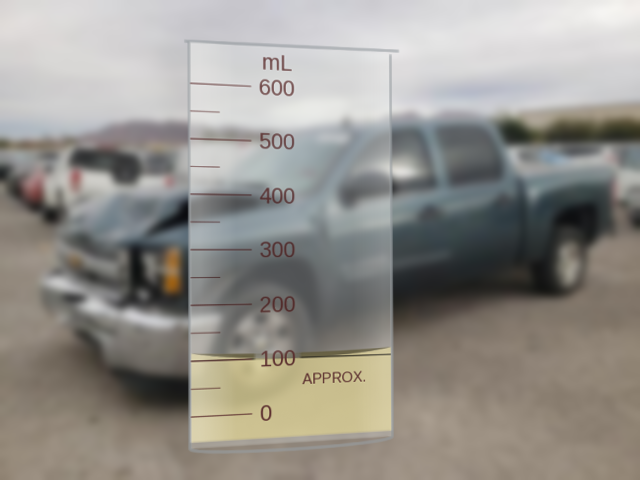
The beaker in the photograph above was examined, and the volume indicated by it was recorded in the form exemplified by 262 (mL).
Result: 100 (mL)
